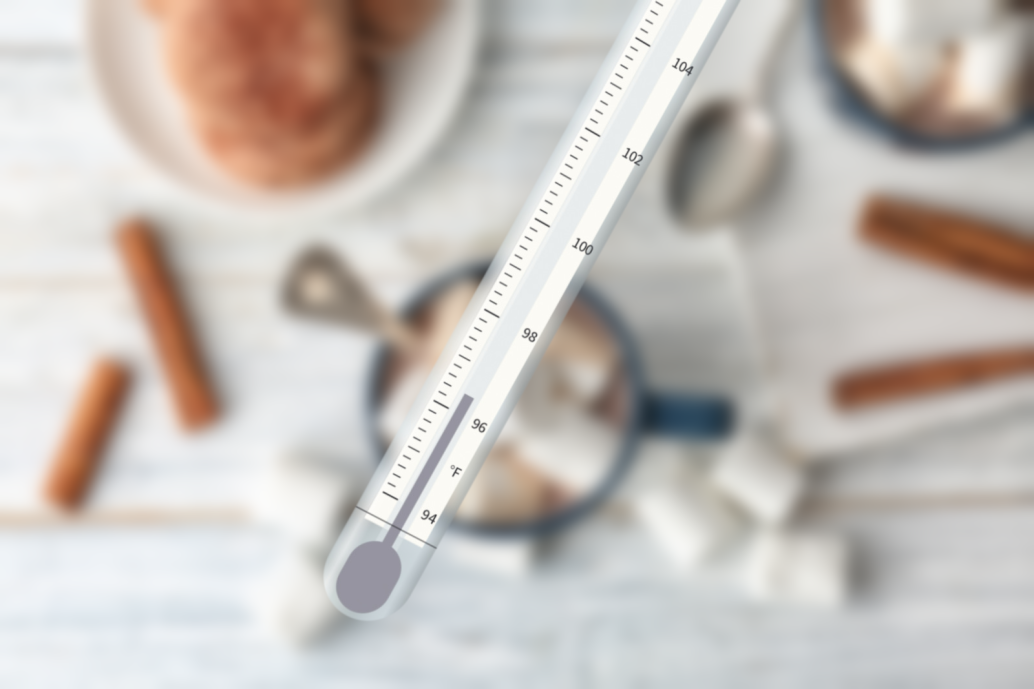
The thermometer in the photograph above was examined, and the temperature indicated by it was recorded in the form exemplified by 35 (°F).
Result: 96.4 (°F)
